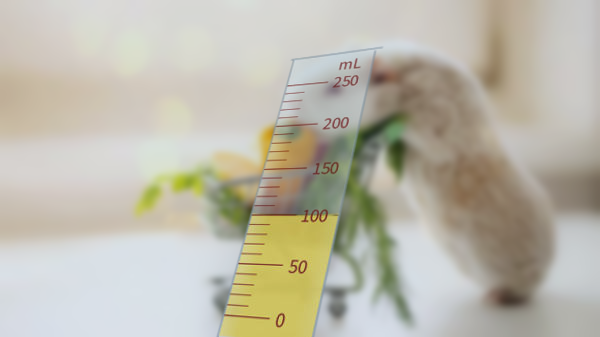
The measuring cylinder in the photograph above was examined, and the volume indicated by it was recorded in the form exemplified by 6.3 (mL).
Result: 100 (mL)
